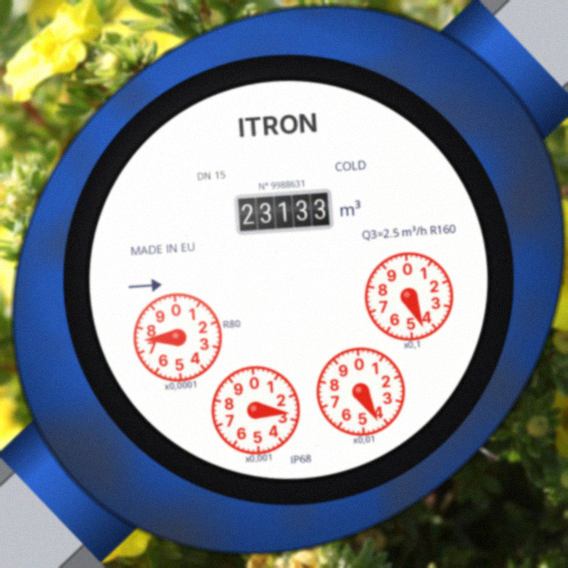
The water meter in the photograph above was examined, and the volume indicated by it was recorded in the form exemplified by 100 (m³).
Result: 23133.4427 (m³)
